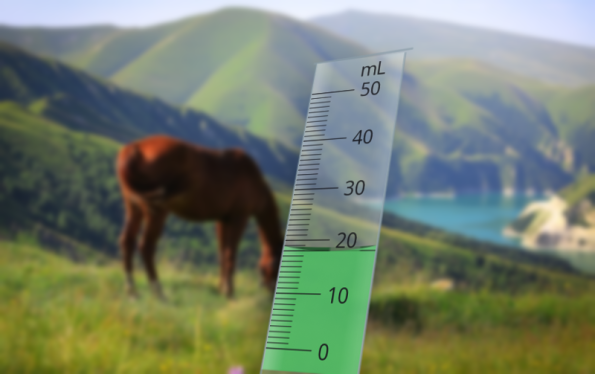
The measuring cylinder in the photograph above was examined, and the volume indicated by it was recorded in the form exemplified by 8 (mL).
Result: 18 (mL)
